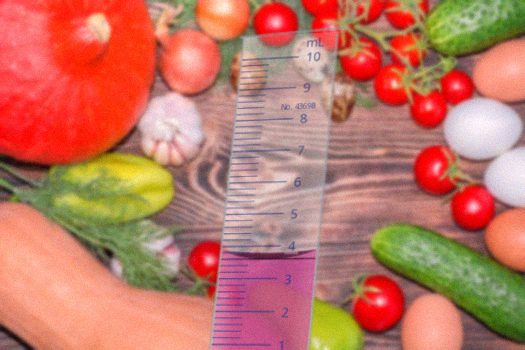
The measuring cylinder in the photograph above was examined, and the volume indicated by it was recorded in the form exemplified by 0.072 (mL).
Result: 3.6 (mL)
